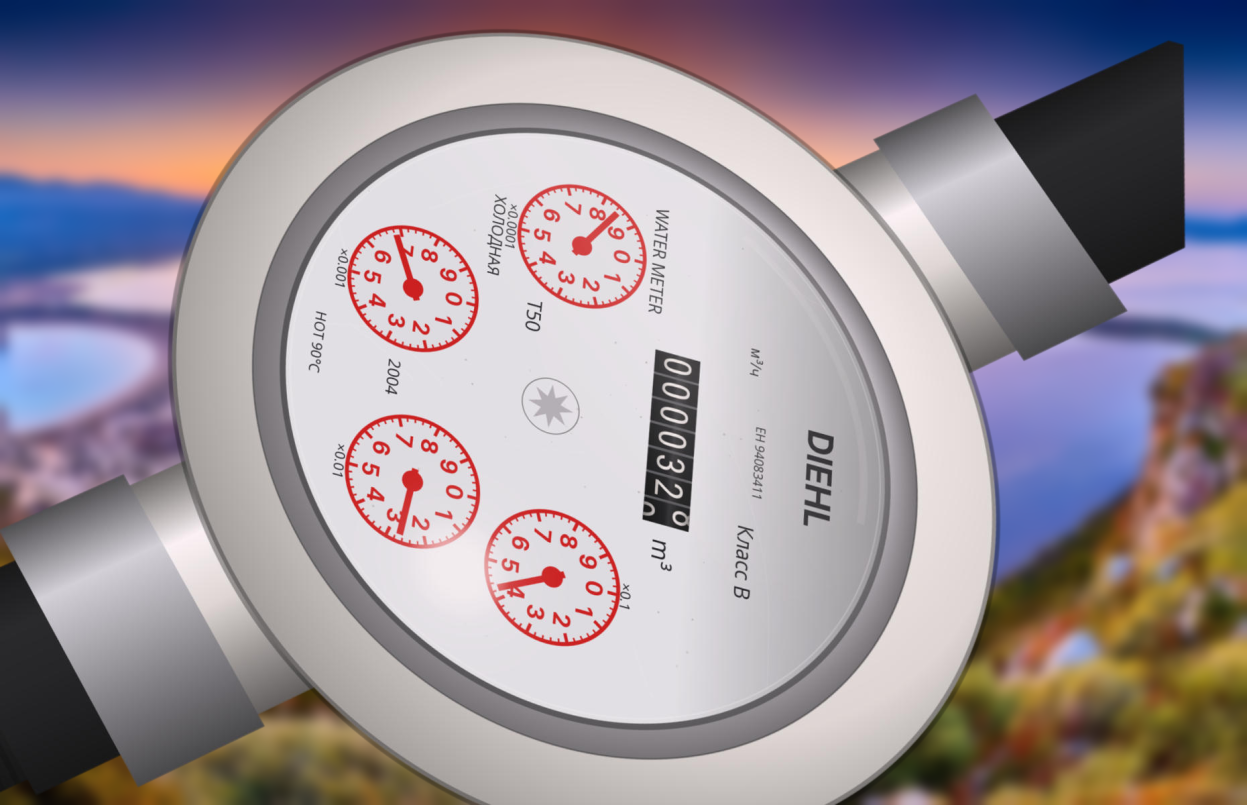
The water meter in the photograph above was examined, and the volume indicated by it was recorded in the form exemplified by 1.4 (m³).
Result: 328.4268 (m³)
